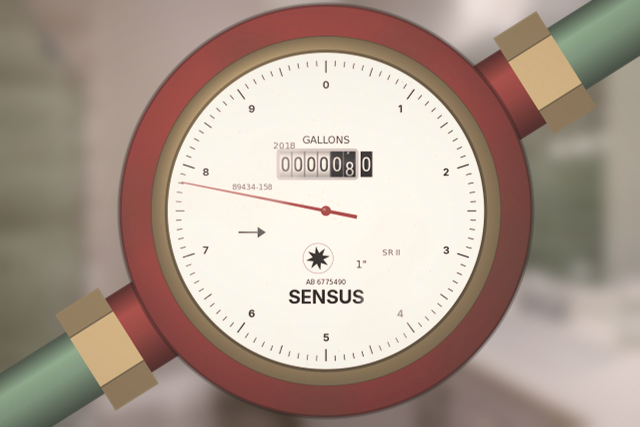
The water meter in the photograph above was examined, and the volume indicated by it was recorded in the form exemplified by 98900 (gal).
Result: 77.8 (gal)
